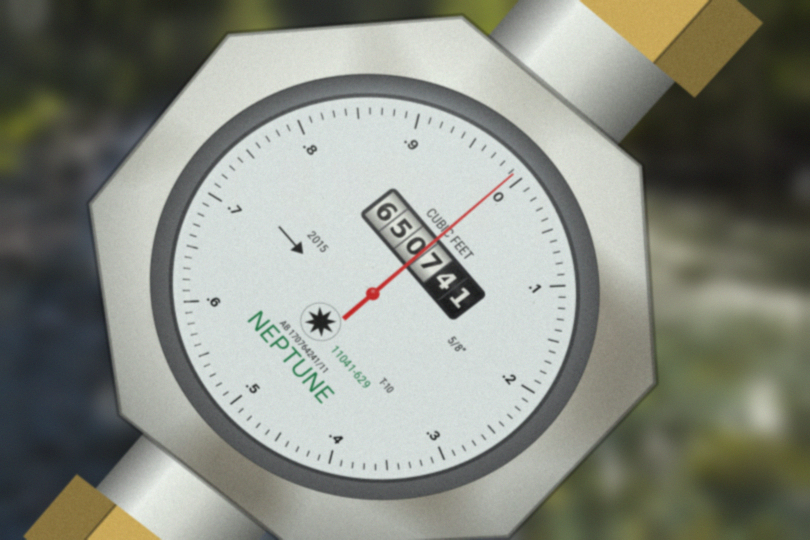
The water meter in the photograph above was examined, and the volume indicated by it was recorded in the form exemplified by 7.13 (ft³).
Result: 650740.99 (ft³)
